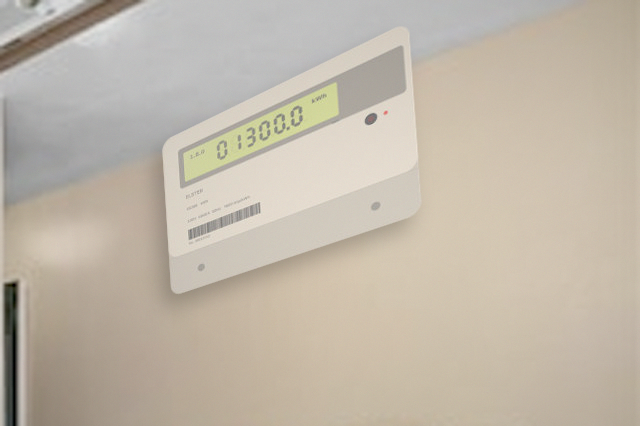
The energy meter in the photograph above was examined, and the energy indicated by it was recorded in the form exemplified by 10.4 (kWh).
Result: 1300.0 (kWh)
